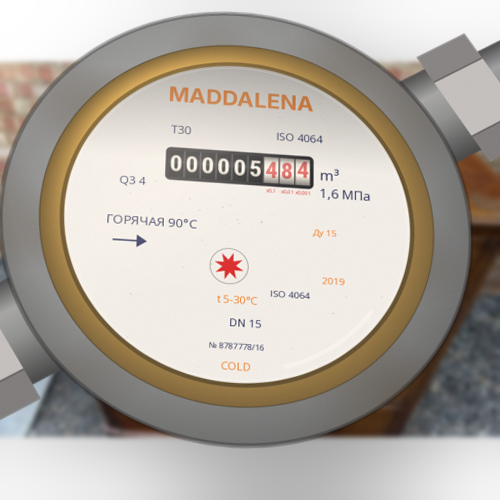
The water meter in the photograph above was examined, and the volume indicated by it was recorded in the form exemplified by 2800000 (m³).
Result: 5.484 (m³)
